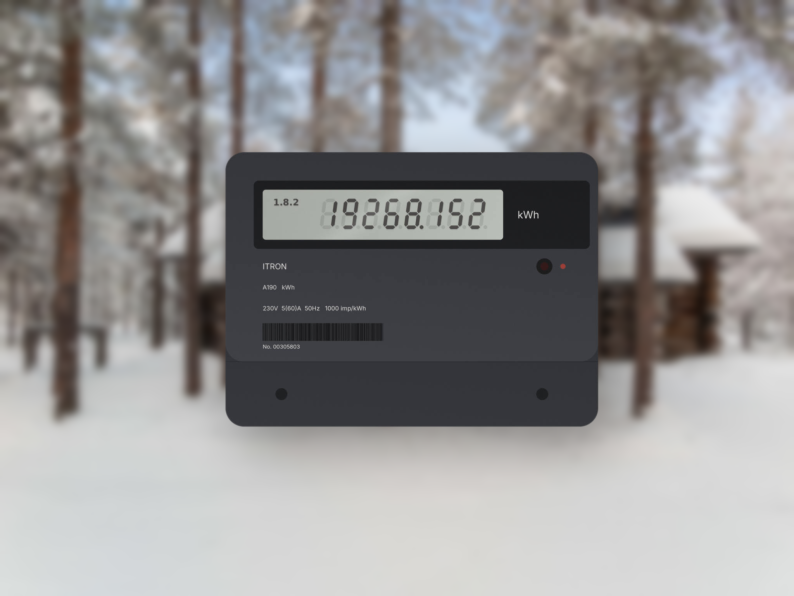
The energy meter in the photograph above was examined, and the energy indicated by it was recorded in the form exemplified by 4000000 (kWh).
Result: 19268.152 (kWh)
